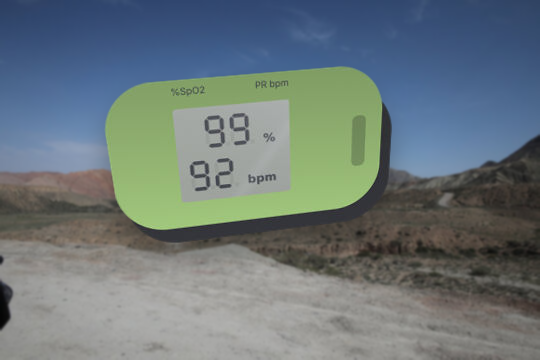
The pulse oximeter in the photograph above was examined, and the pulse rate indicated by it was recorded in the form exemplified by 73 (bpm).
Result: 92 (bpm)
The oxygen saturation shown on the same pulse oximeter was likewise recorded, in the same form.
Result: 99 (%)
